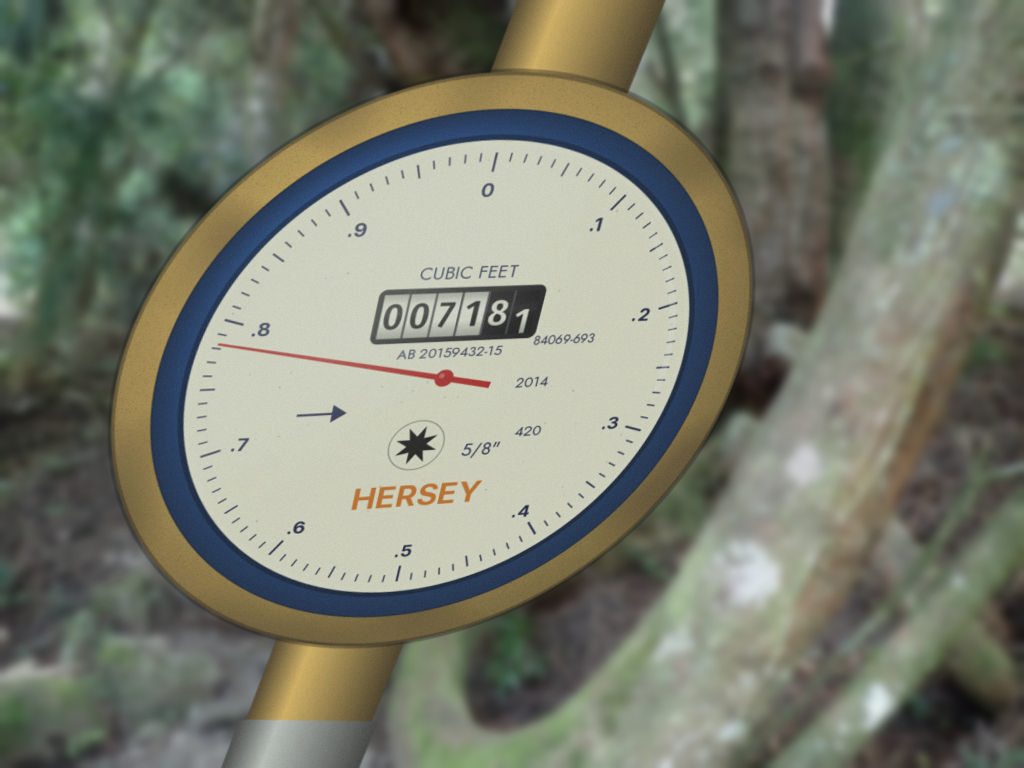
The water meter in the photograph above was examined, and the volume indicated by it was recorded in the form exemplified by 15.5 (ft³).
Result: 7180.78 (ft³)
